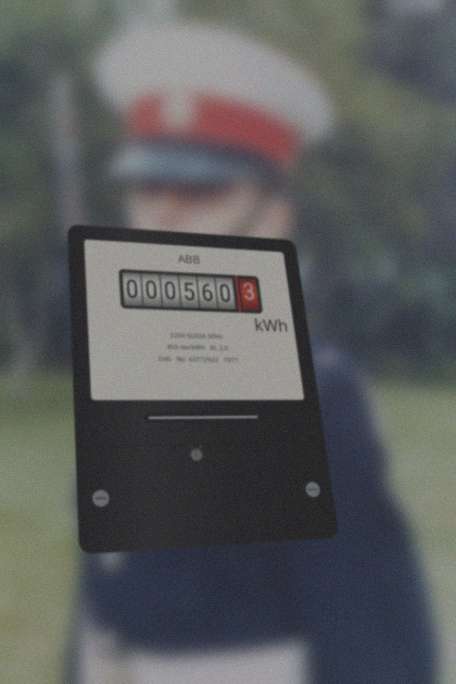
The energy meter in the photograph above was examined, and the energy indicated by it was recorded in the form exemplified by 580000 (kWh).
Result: 560.3 (kWh)
